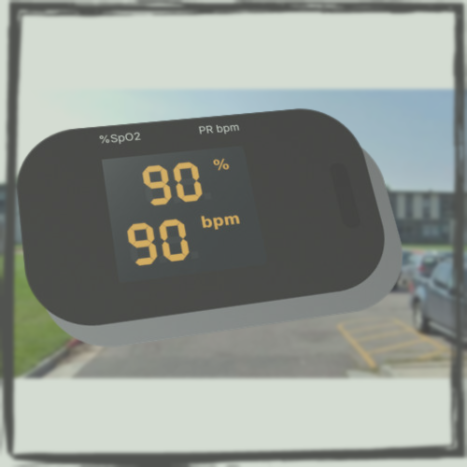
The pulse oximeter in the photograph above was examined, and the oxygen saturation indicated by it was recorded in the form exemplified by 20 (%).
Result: 90 (%)
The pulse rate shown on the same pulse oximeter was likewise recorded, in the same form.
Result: 90 (bpm)
